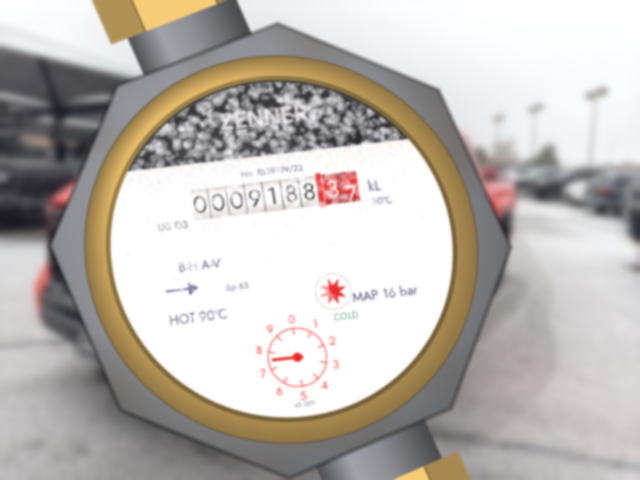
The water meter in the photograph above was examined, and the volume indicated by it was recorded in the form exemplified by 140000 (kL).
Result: 9188.367 (kL)
